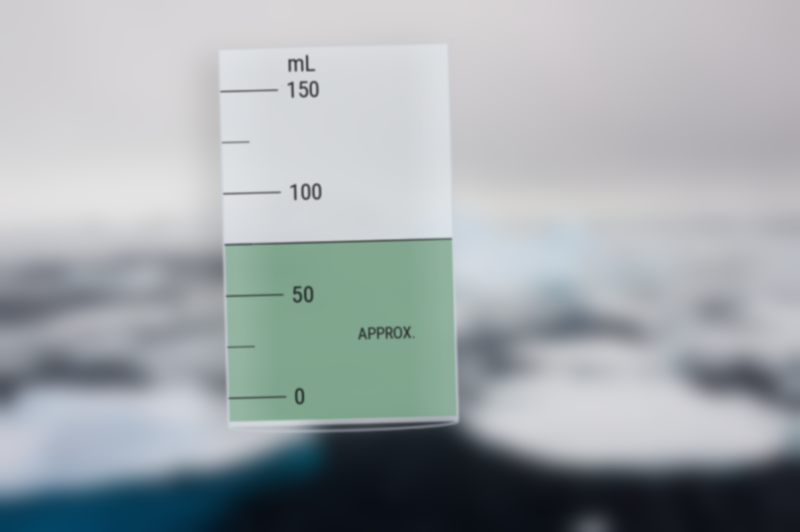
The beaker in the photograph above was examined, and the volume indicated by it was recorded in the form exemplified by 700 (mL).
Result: 75 (mL)
